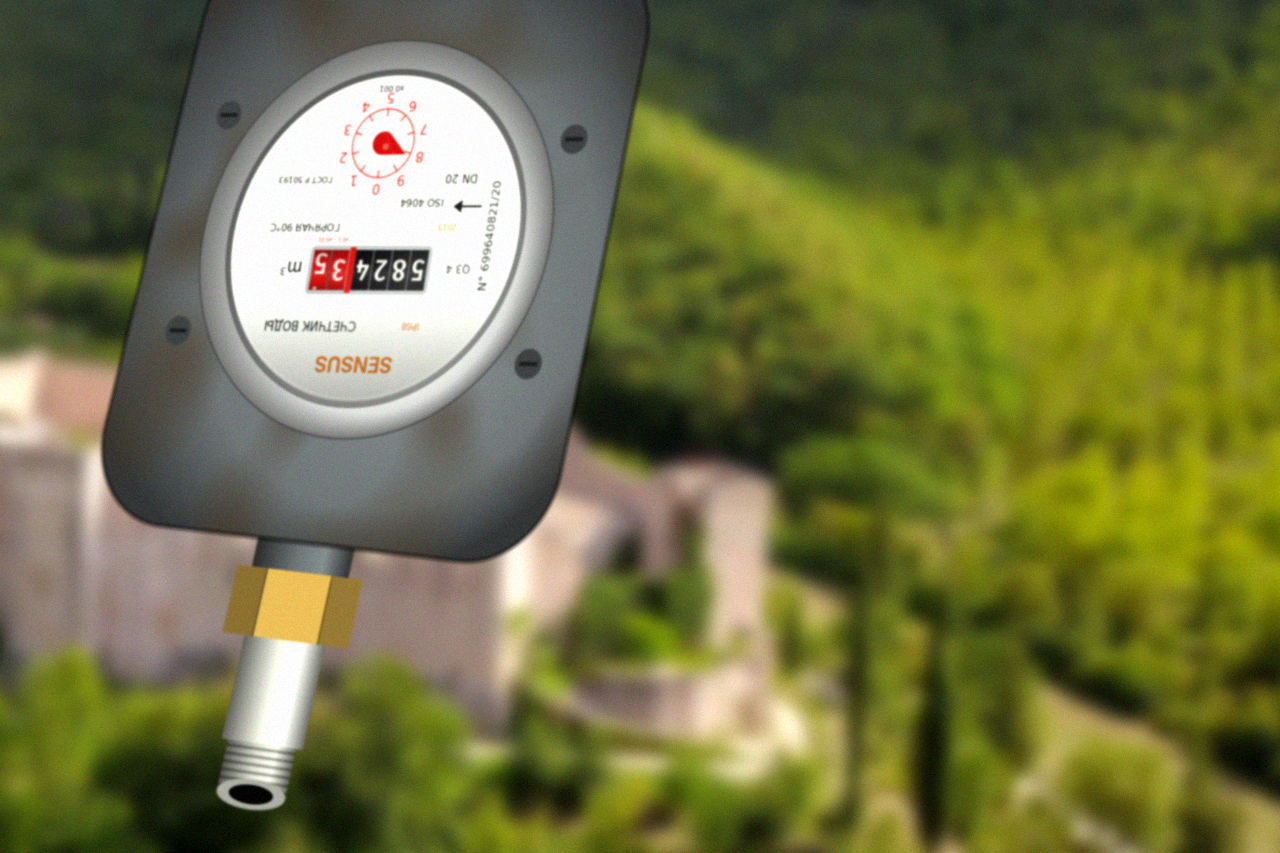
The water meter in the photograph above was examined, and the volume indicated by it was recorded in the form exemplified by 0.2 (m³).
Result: 5824.348 (m³)
